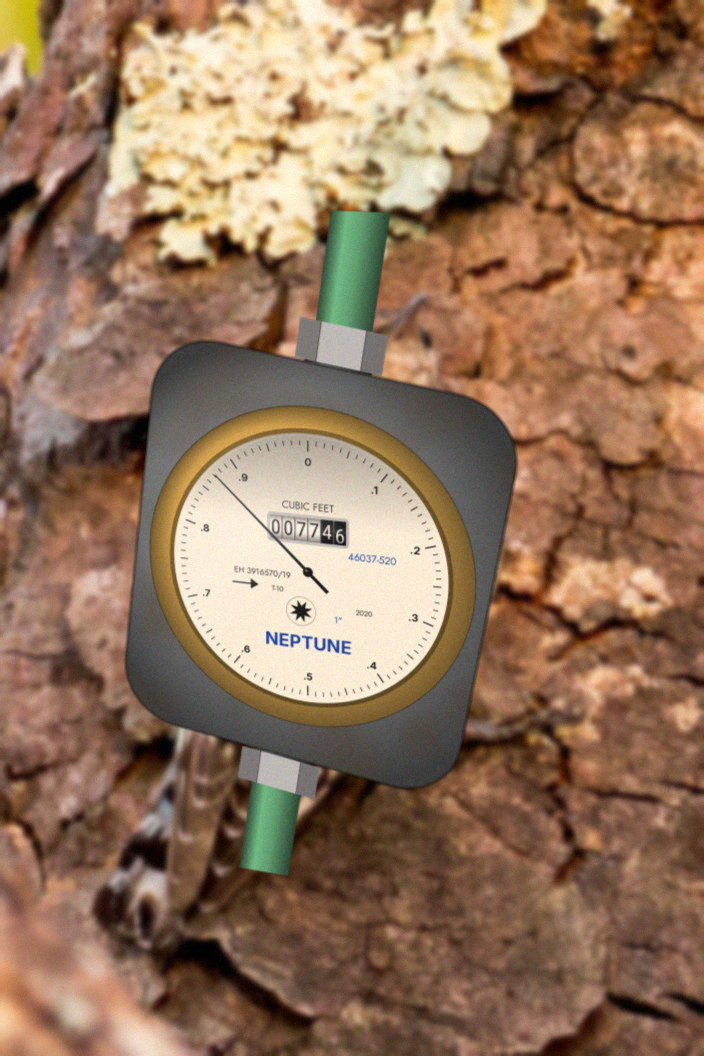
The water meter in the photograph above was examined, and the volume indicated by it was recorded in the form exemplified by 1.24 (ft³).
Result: 7745.87 (ft³)
